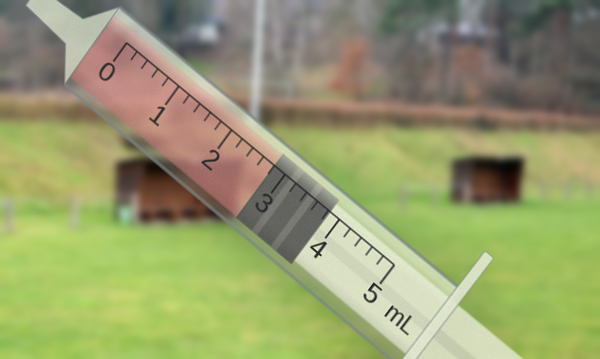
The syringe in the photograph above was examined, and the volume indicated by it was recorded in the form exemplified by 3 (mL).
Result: 2.8 (mL)
